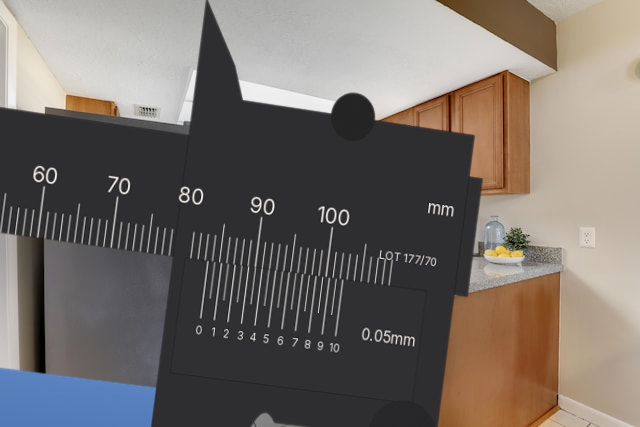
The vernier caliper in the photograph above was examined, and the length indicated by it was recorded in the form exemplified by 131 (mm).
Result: 83.4 (mm)
